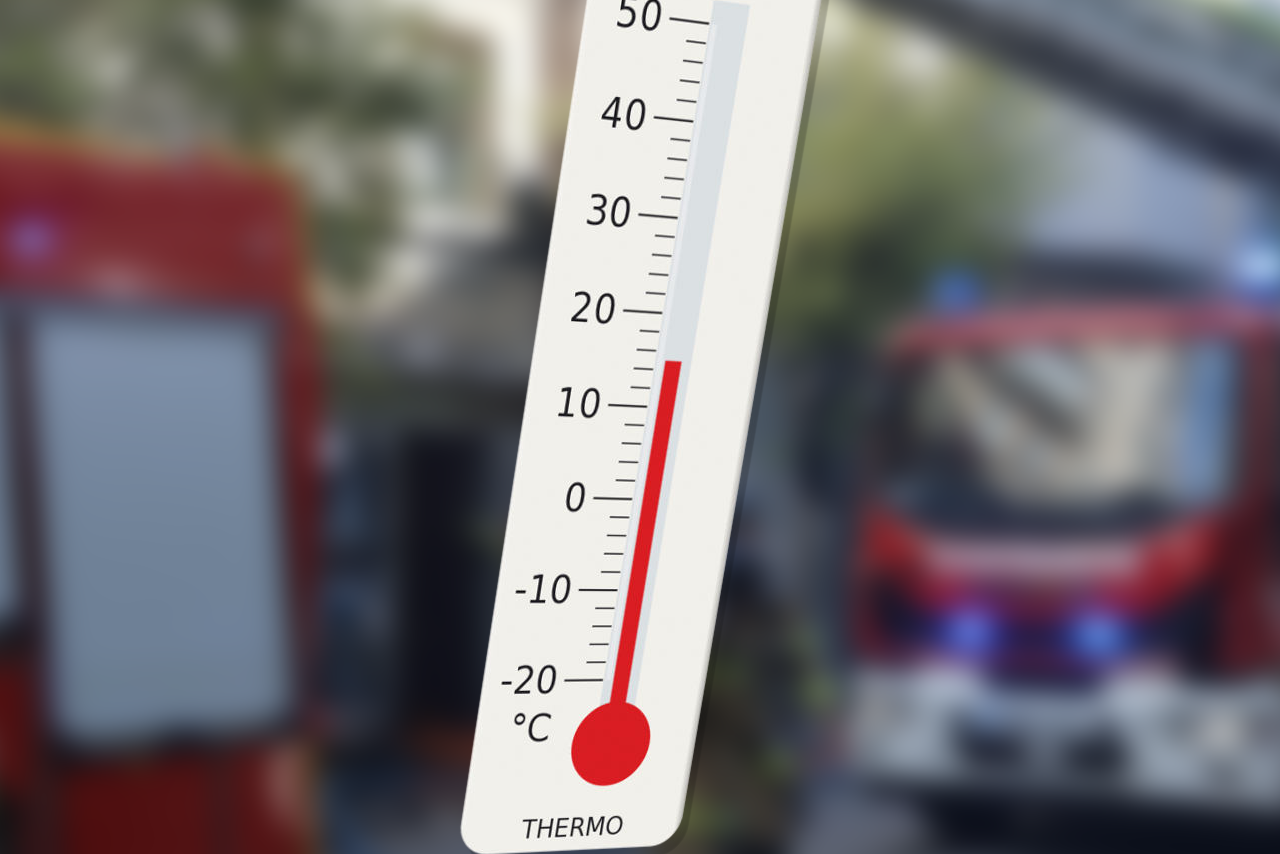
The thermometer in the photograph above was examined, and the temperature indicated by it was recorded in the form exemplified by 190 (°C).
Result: 15 (°C)
